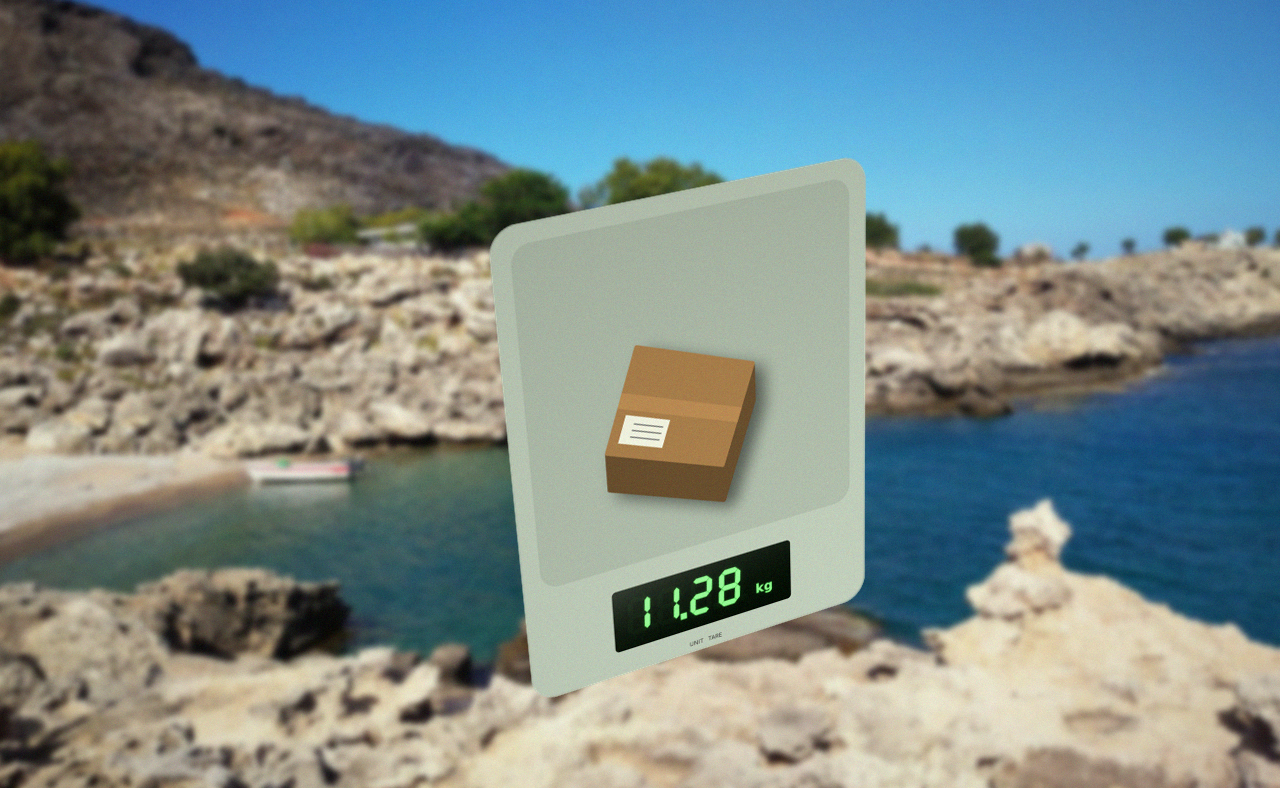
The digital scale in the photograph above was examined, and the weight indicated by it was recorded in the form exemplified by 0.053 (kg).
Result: 11.28 (kg)
